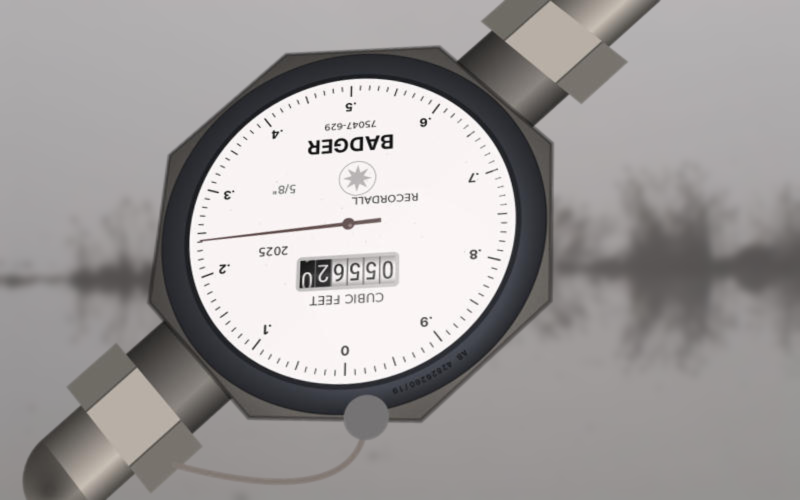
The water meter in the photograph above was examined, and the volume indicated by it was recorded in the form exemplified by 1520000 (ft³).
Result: 55620.24 (ft³)
